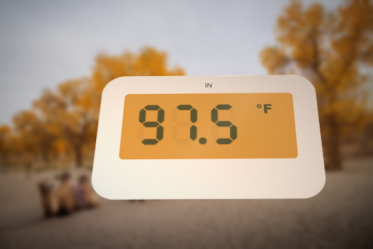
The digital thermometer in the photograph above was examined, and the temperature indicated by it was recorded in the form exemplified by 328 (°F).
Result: 97.5 (°F)
